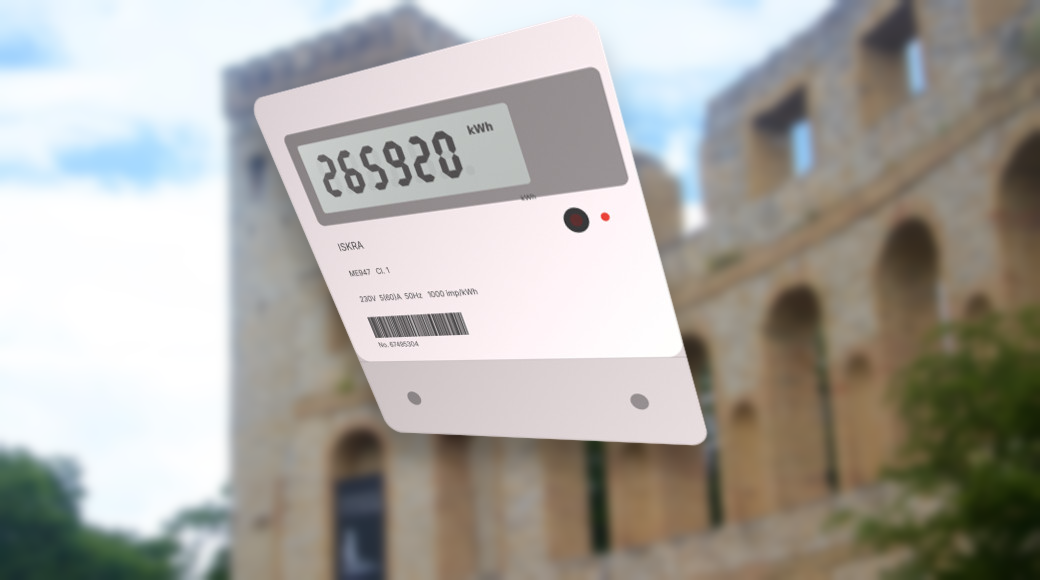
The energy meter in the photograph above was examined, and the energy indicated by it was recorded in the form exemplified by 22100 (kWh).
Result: 265920 (kWh)
